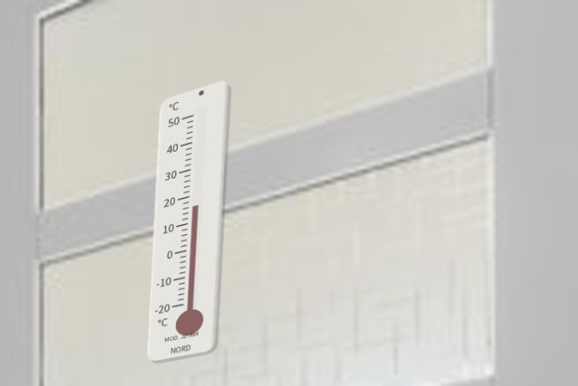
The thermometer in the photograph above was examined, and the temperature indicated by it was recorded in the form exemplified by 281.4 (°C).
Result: 16 (°C)
